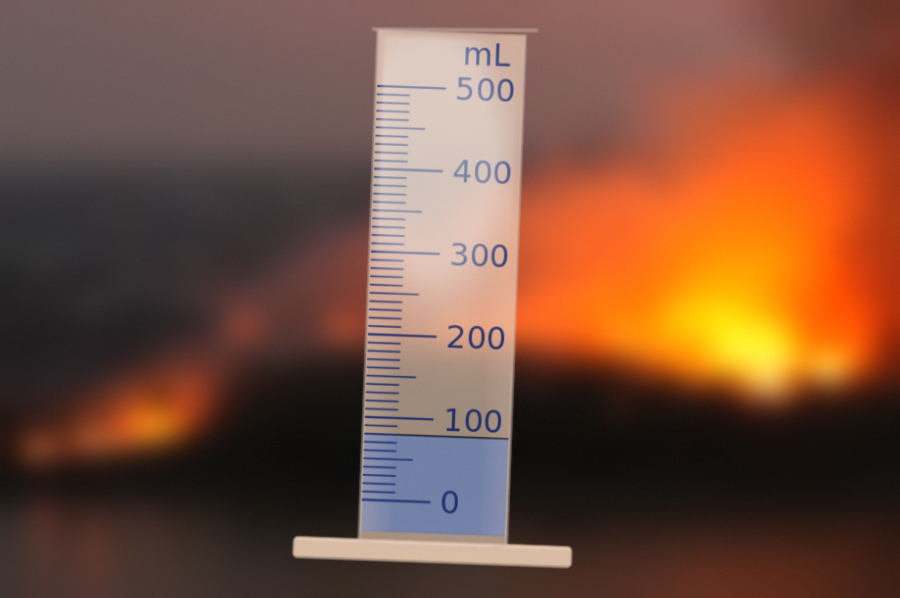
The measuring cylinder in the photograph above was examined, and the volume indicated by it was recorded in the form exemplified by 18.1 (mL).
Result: 80 (mL)
